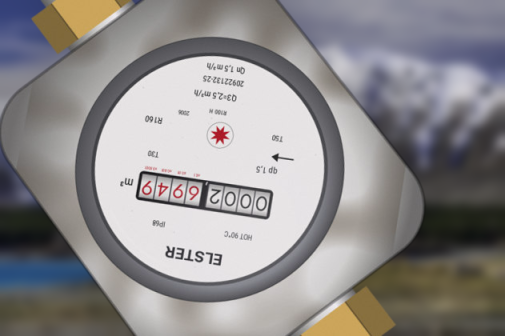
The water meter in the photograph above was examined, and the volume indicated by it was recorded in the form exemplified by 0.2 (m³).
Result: 2.6949 (m³)
